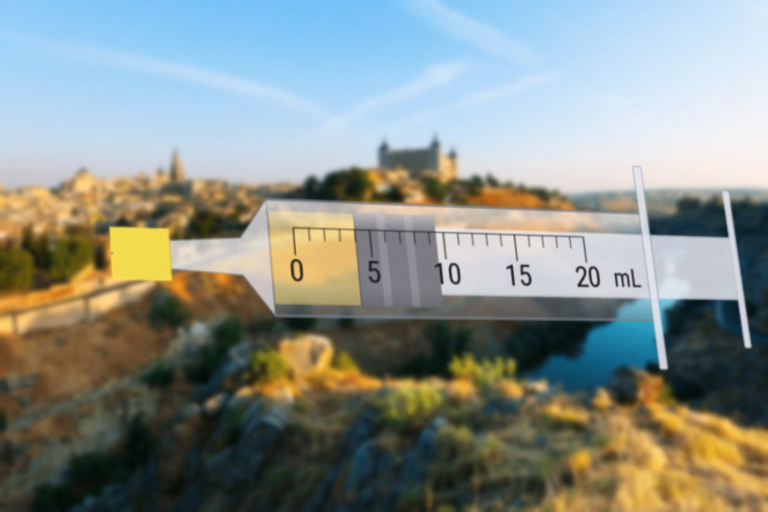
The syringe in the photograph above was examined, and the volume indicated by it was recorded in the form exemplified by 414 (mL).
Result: 4 (mL)
